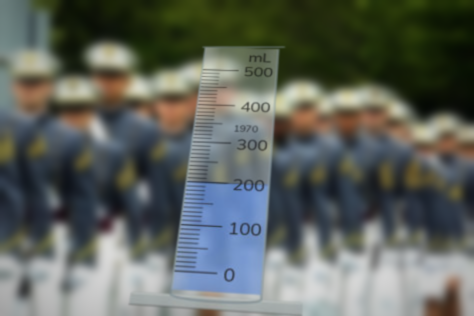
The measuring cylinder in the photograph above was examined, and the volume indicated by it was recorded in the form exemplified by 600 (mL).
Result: 200 (mL)
